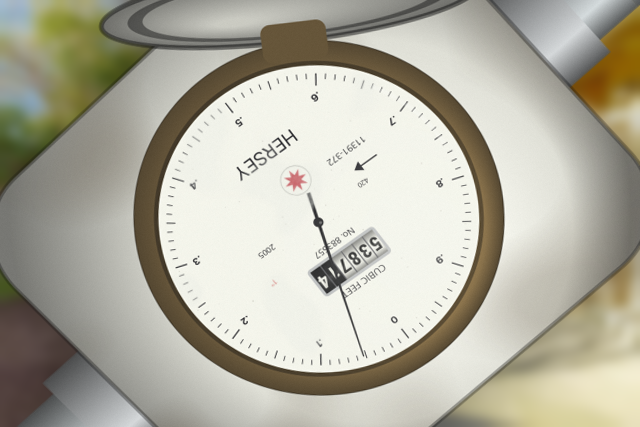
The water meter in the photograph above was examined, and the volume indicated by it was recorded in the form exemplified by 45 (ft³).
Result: 538714.05 (ft³)
